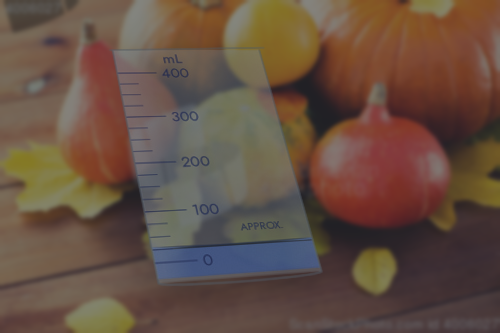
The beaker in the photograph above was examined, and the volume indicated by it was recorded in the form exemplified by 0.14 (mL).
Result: 25 (mL)
